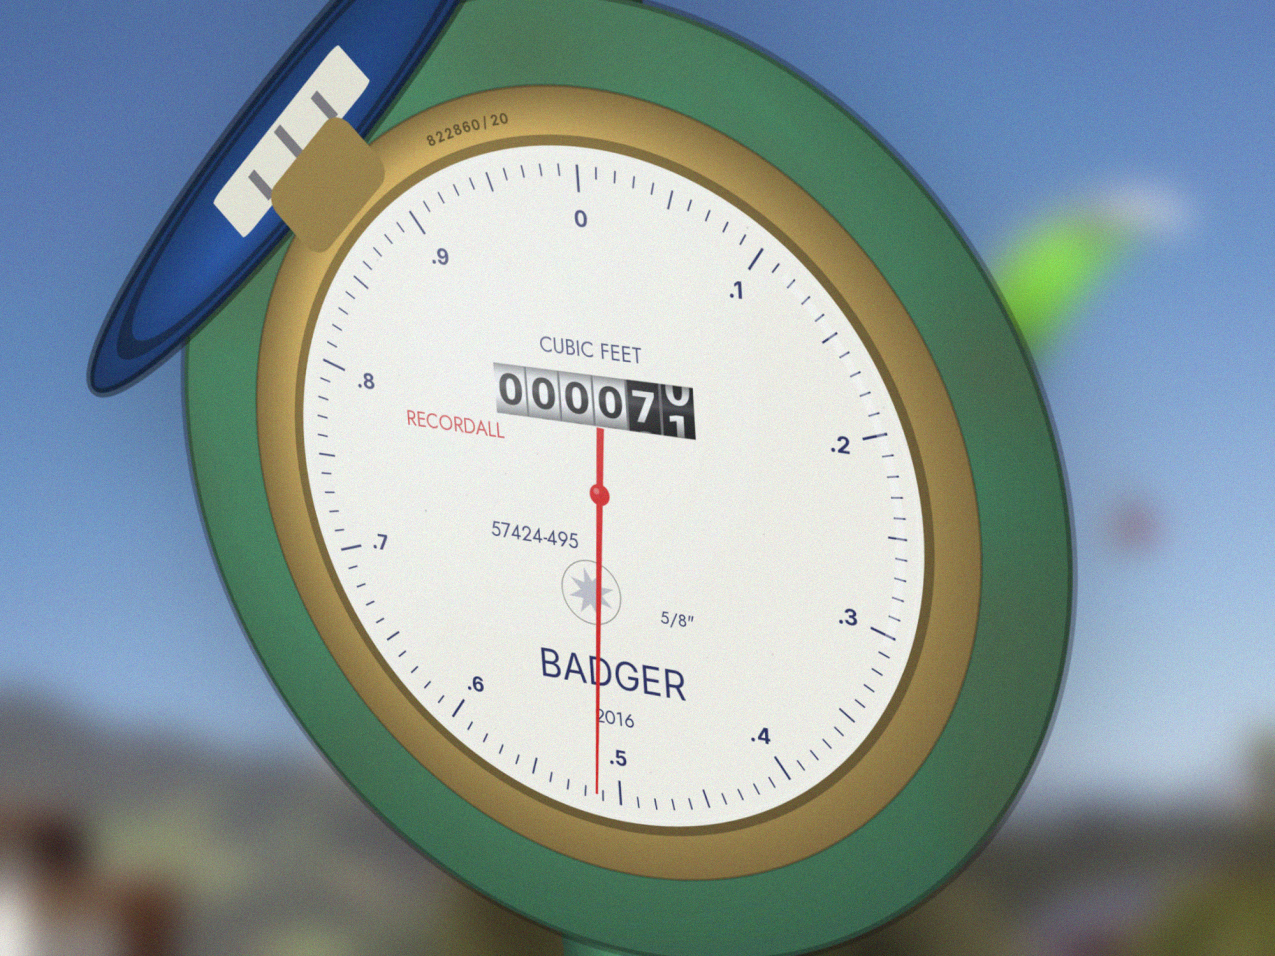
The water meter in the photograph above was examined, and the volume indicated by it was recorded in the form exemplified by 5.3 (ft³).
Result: 70.51 (ft³)
